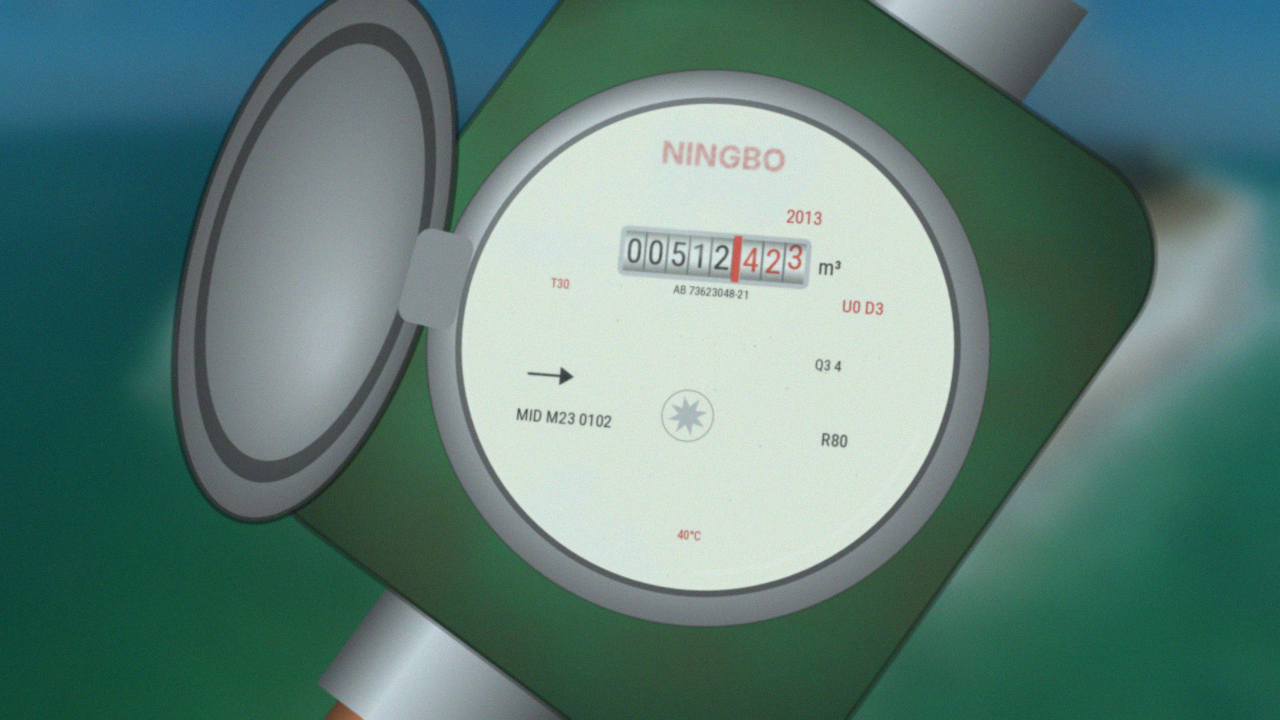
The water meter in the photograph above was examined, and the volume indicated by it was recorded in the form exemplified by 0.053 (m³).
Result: 512.423 (m³)
